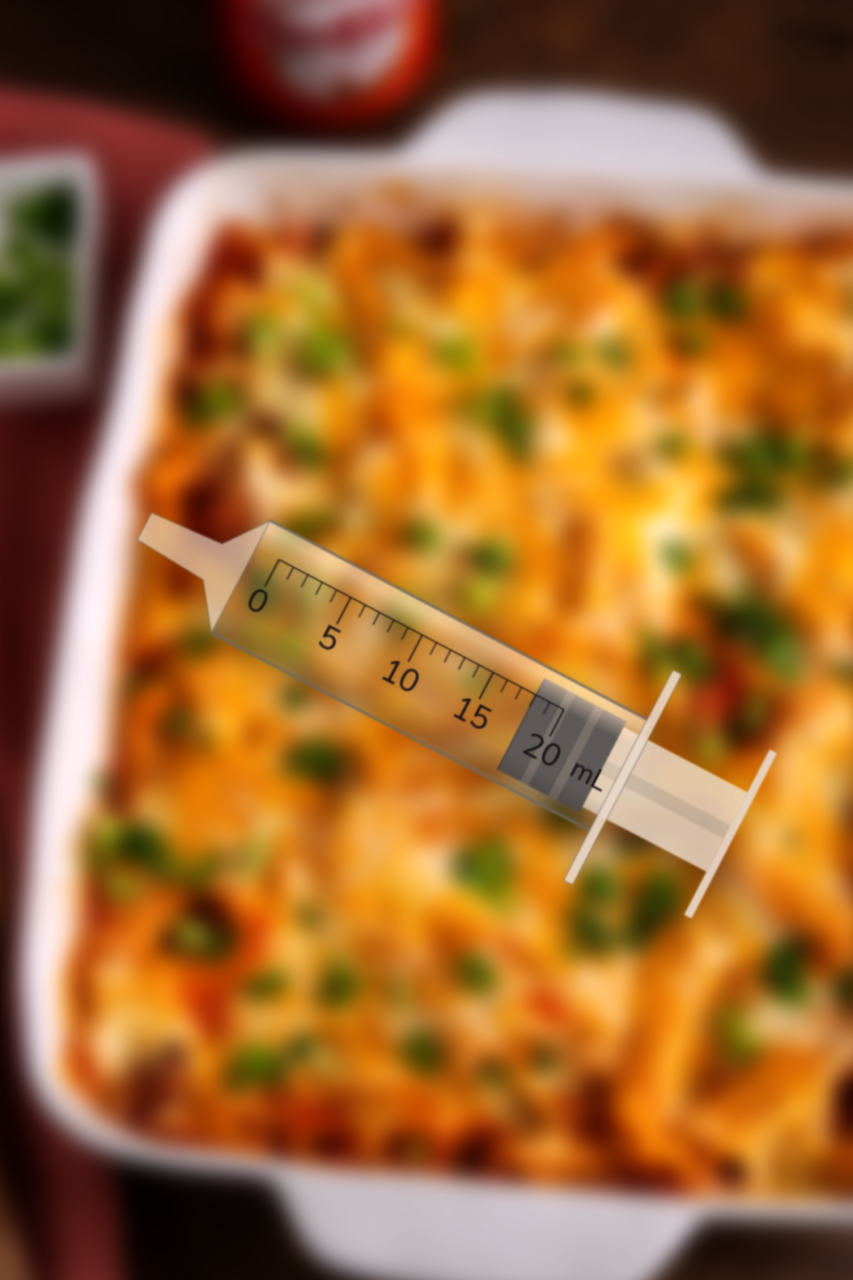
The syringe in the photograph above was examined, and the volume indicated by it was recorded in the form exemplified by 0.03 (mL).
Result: 18 (mL)
